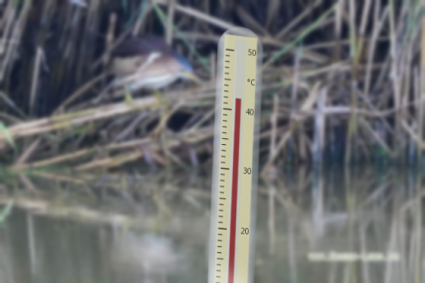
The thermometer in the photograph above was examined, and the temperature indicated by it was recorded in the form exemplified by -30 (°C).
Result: 42 (°C)
